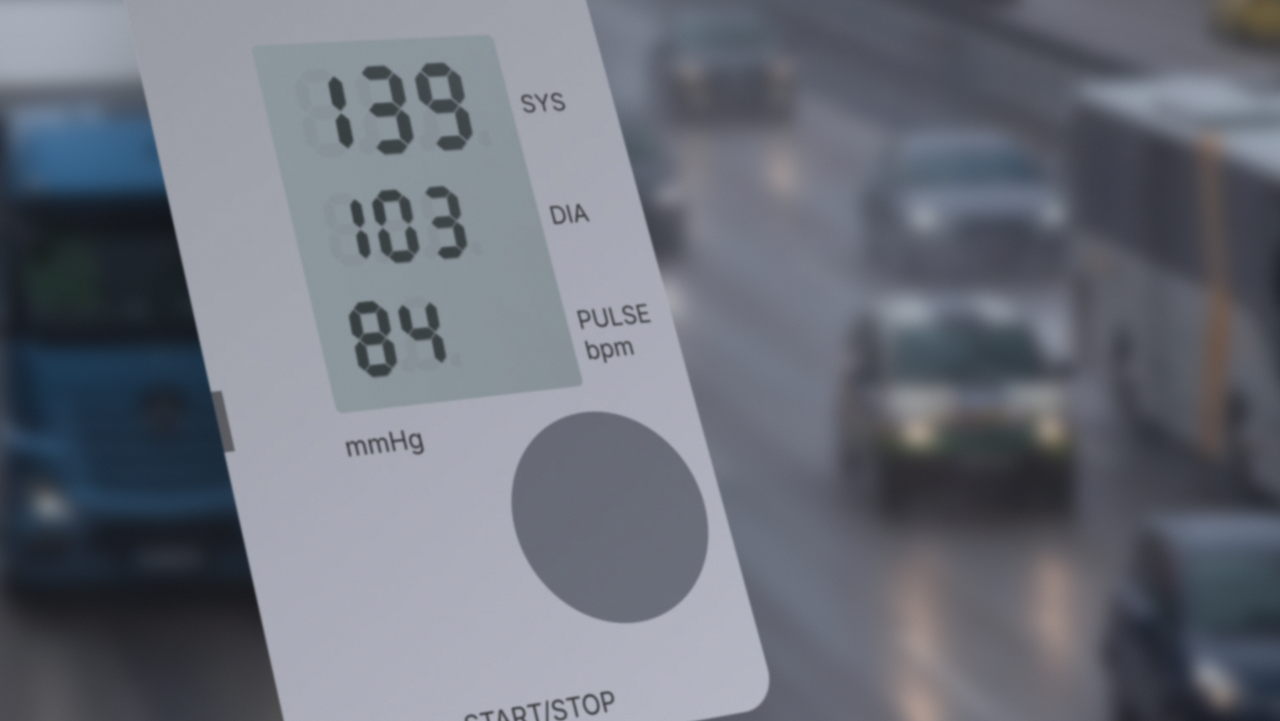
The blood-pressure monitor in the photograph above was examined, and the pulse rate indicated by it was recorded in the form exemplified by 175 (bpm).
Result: 84 (bpm)
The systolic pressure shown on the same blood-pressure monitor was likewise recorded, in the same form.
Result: 139 (mmHg)
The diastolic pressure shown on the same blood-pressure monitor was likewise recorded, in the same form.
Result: 103 (mmHg)
